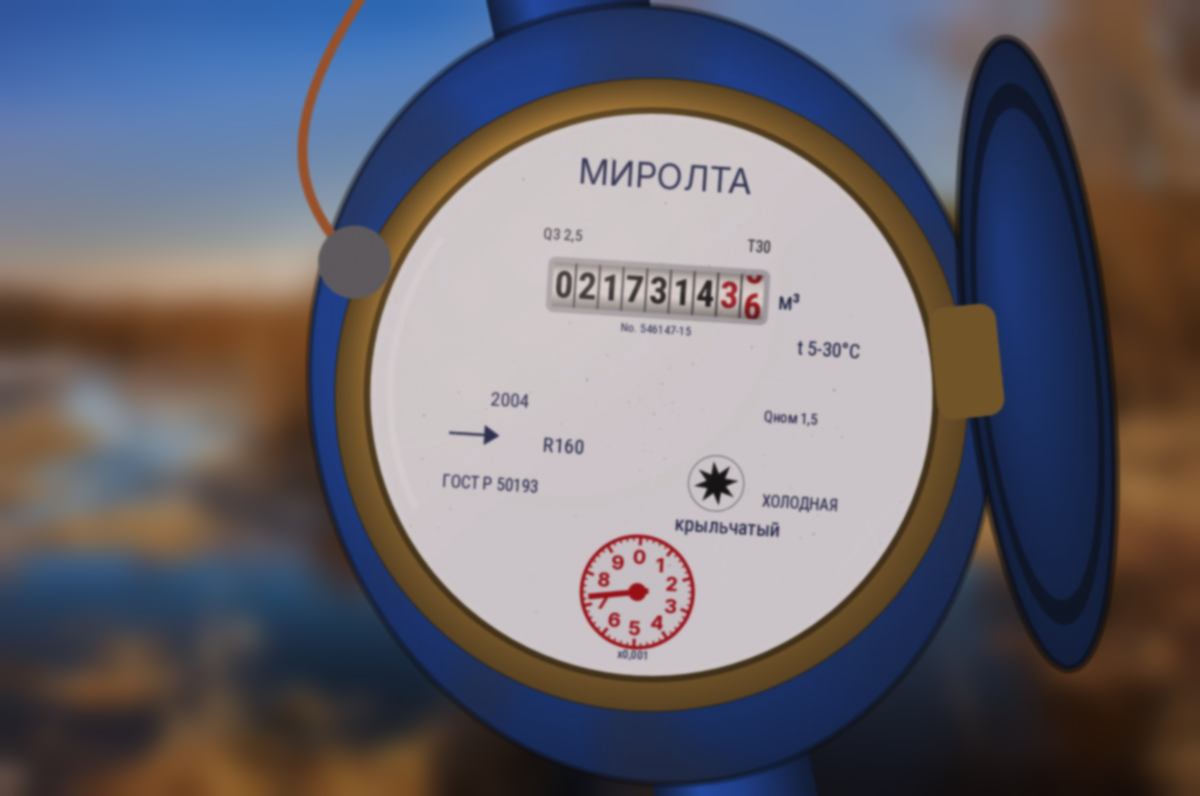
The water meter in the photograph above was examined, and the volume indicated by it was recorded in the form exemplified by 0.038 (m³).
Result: 217314.357 (m³)
